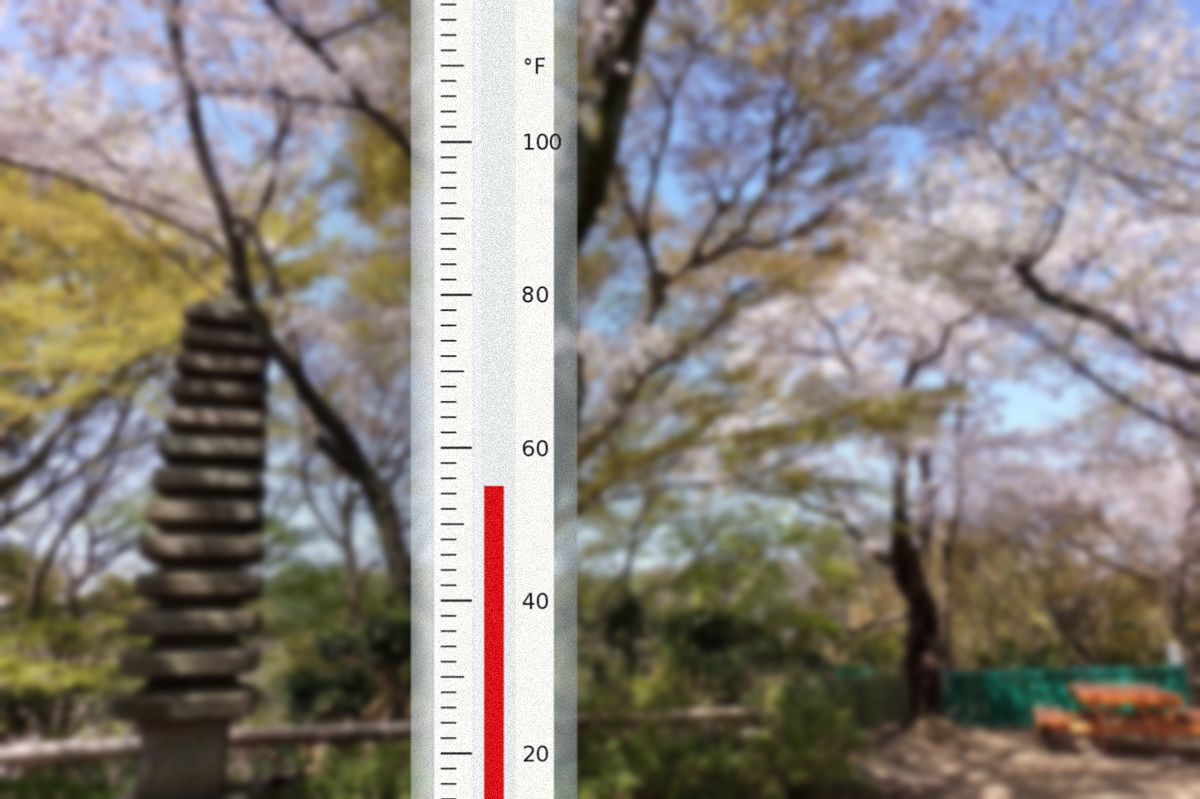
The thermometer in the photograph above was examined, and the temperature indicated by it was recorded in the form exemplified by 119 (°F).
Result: 55 (°F)
